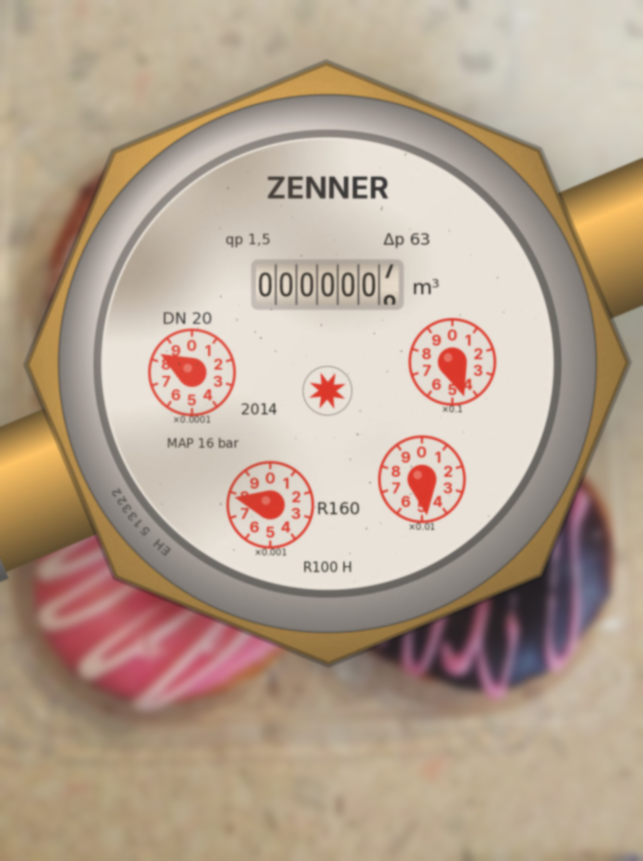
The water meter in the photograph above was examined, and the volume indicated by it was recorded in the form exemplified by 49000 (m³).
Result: 7.4478 (m³)
